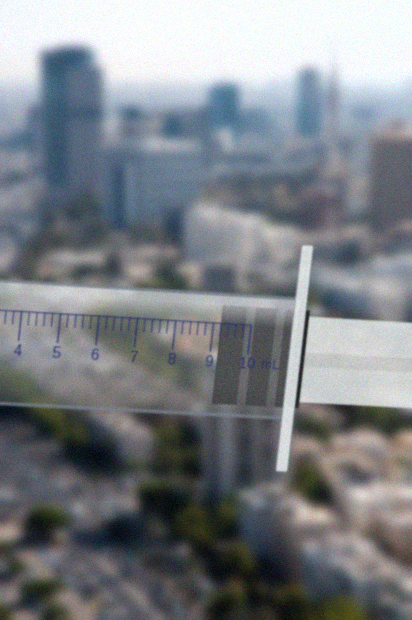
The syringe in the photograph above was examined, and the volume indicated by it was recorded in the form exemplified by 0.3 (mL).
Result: 9.2 (mL)
